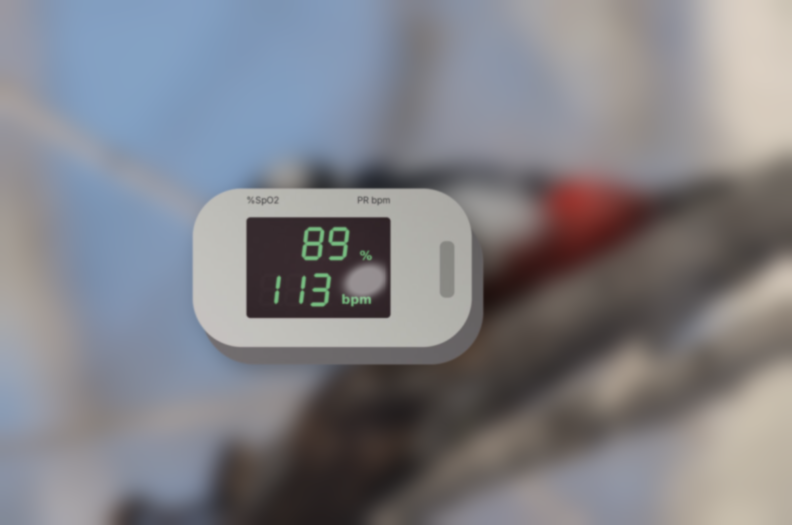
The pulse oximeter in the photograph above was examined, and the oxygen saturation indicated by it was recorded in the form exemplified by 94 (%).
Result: 89 (%)
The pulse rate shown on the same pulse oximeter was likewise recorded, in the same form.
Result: 113 (bpm)
